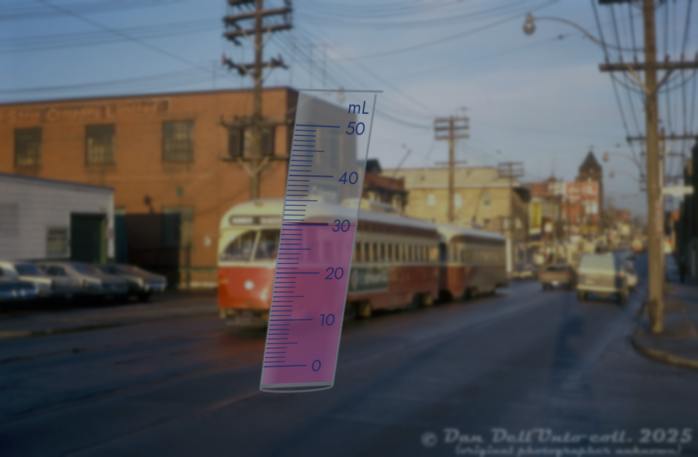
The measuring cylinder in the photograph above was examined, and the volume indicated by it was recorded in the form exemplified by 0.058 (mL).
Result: 30 (mL)
